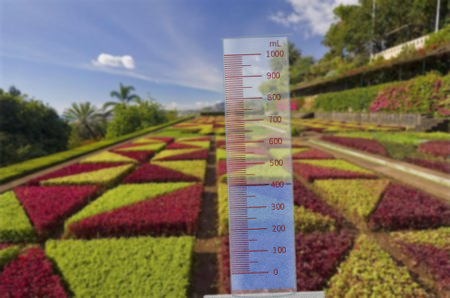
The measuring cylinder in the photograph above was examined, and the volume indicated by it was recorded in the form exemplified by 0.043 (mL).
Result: 400 (mL)
